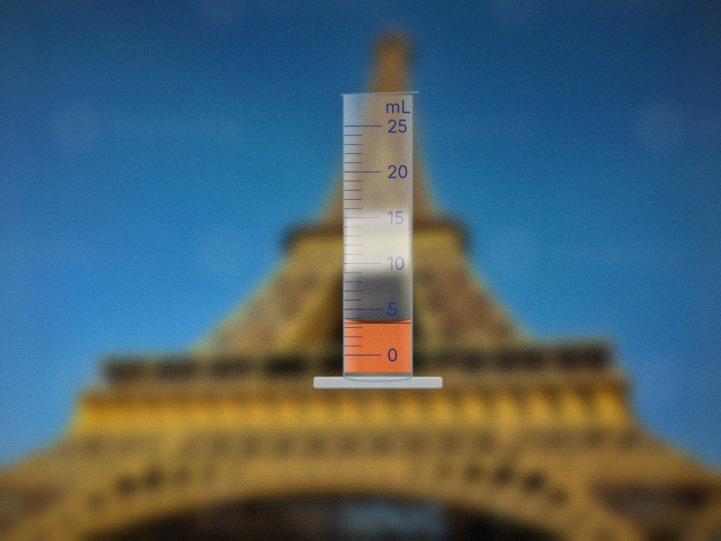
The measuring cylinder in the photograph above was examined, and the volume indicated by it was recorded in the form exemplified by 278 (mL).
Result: 3.5 (mL)
